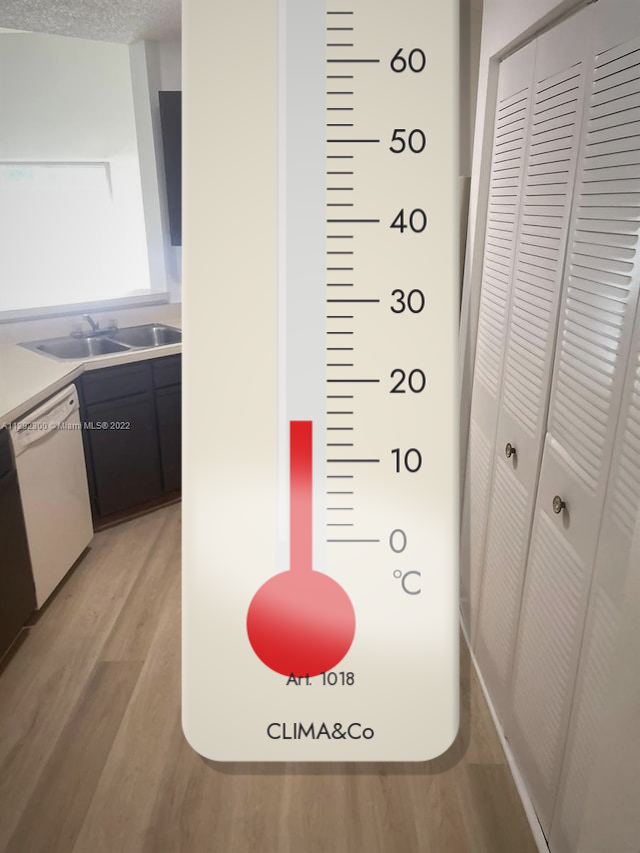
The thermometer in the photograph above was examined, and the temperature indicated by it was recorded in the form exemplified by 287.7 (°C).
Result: 15 (°C)
